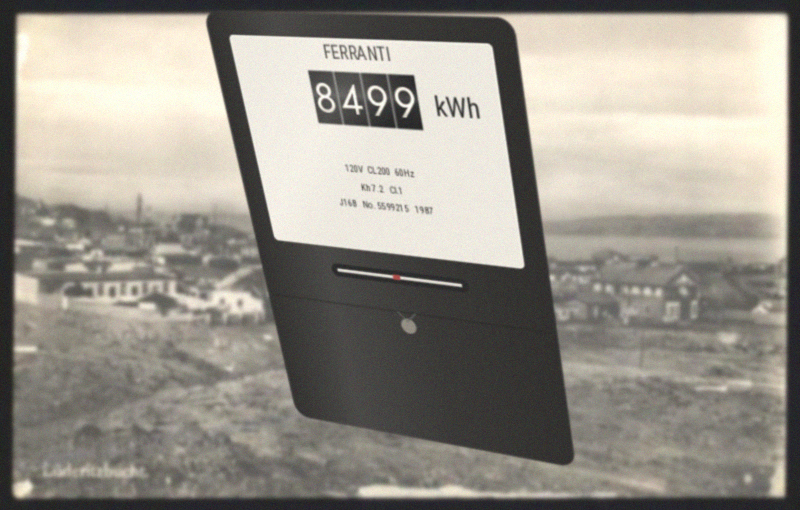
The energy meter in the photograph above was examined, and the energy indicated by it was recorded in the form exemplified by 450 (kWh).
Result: 8499 (kWh)
